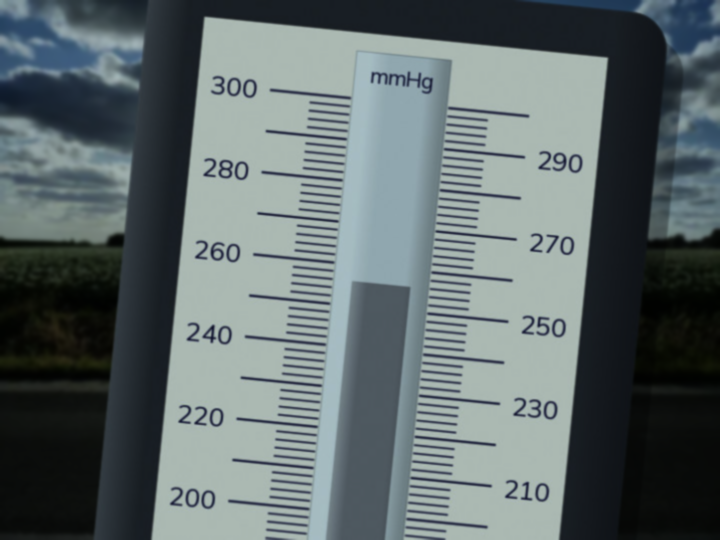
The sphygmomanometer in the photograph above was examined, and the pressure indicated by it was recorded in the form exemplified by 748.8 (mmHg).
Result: 256 (mmHg)
